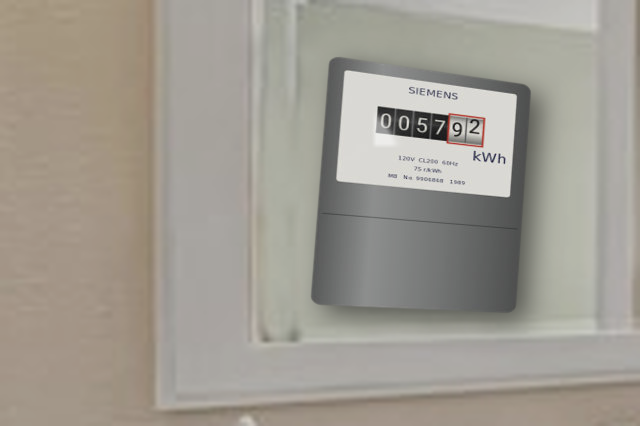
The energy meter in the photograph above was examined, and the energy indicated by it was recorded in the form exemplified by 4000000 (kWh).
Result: 57.92 (kWh)
